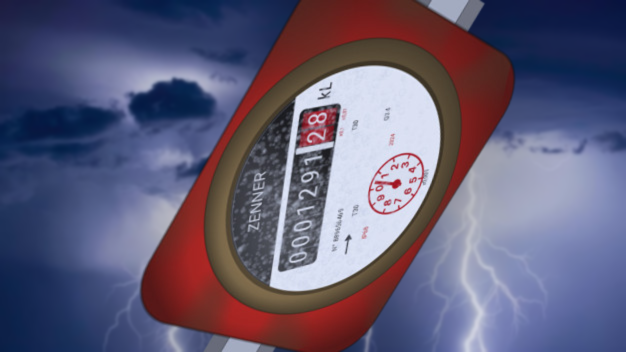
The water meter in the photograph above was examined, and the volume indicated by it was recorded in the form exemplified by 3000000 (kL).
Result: 1291.280 (kL)
